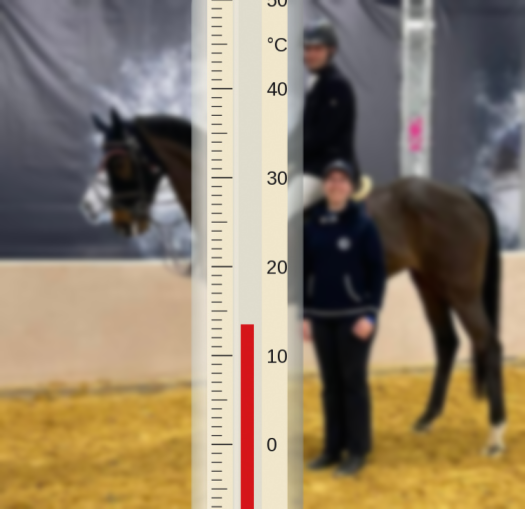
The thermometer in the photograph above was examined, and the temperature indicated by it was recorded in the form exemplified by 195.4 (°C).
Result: 13.5 (°C)
